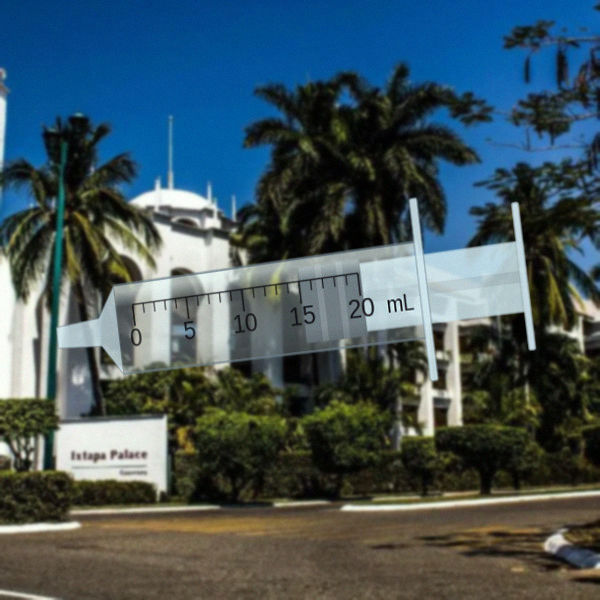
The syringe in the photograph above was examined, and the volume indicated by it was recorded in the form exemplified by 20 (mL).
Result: 15 (mL)
